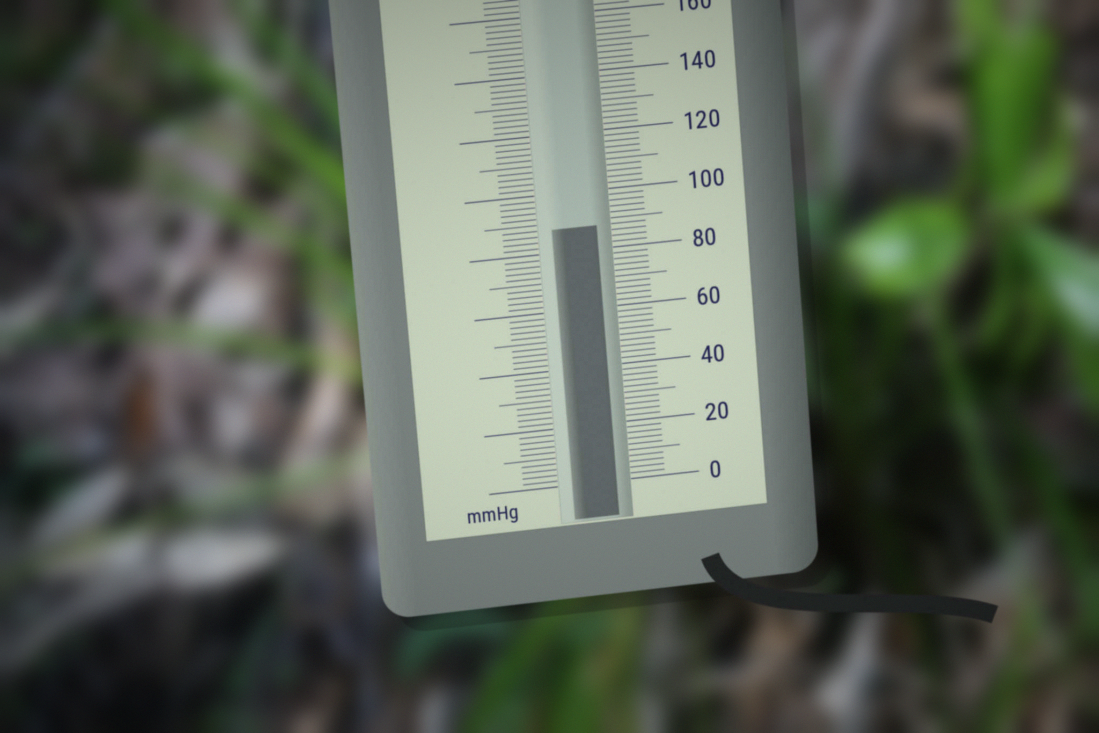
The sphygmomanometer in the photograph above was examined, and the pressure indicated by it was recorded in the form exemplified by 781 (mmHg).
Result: 88 (mmHg)
